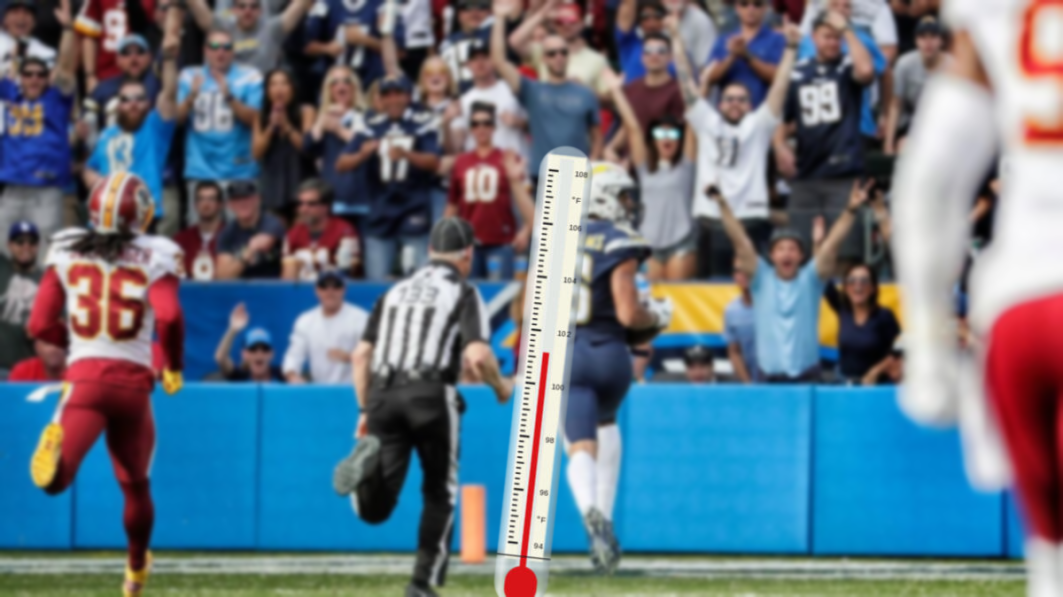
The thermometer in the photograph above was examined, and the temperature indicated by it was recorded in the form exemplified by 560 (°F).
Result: 101.2 (°F)
